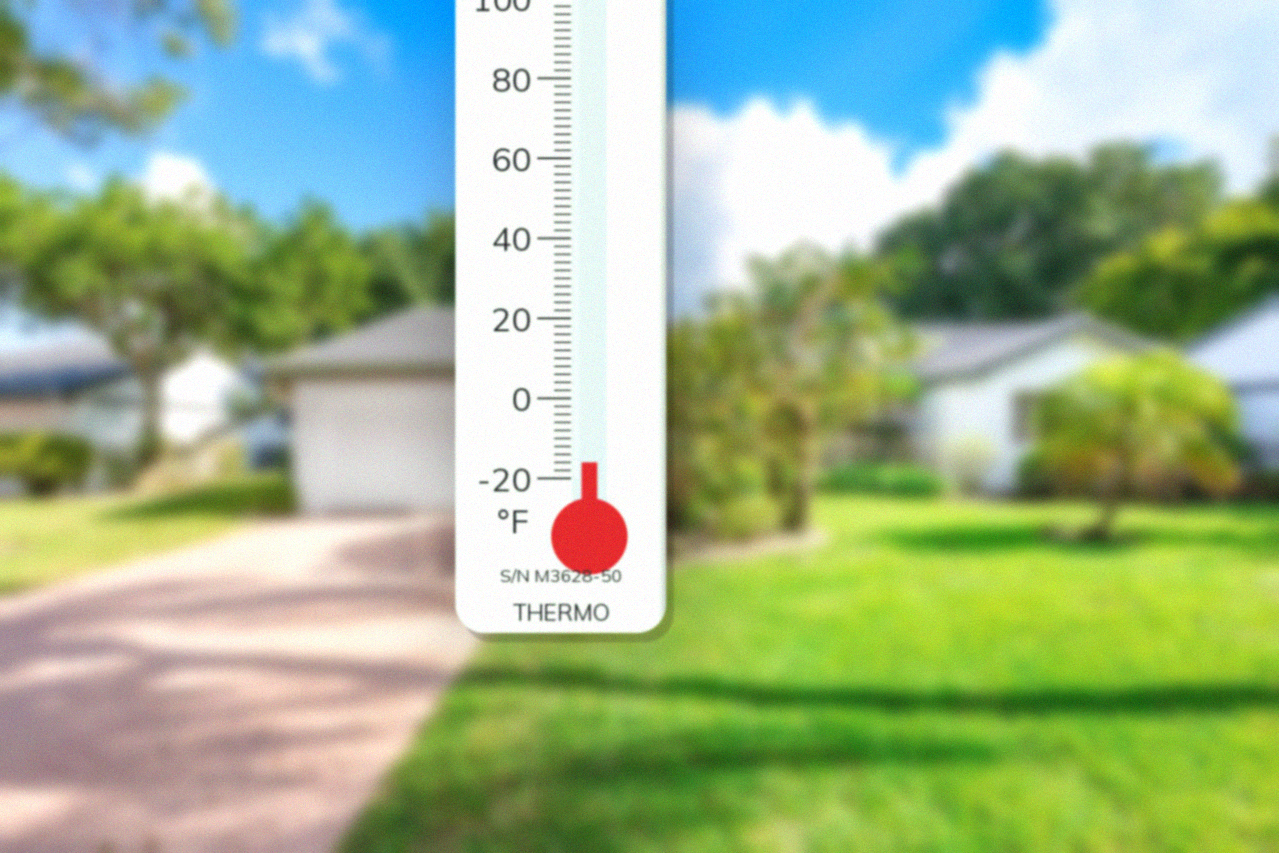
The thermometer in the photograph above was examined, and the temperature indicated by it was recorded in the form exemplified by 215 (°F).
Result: -16 (°F)
